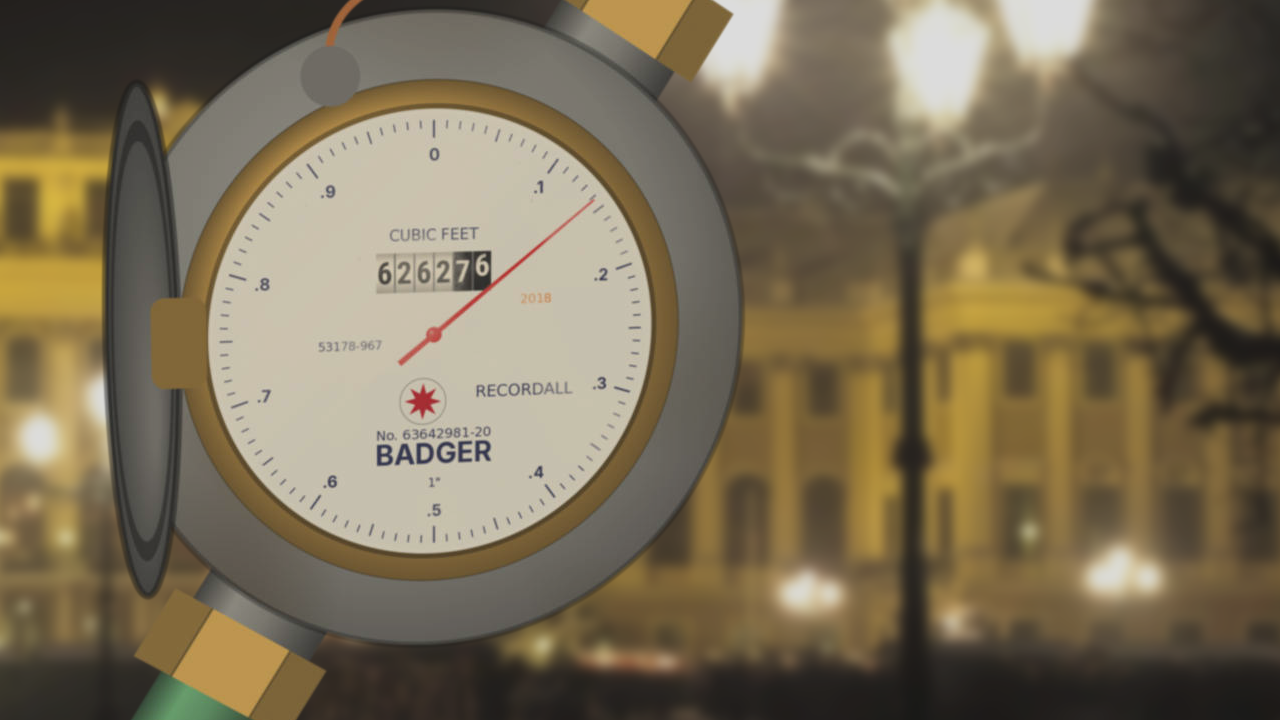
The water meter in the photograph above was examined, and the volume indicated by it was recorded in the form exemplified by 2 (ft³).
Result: 626276.14 (ft³)
